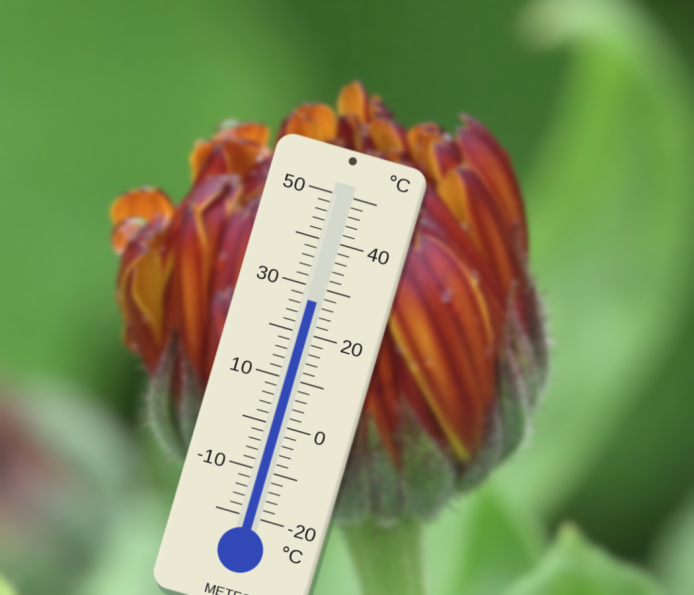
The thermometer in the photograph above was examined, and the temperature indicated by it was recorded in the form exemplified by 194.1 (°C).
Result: 27 (°C)
